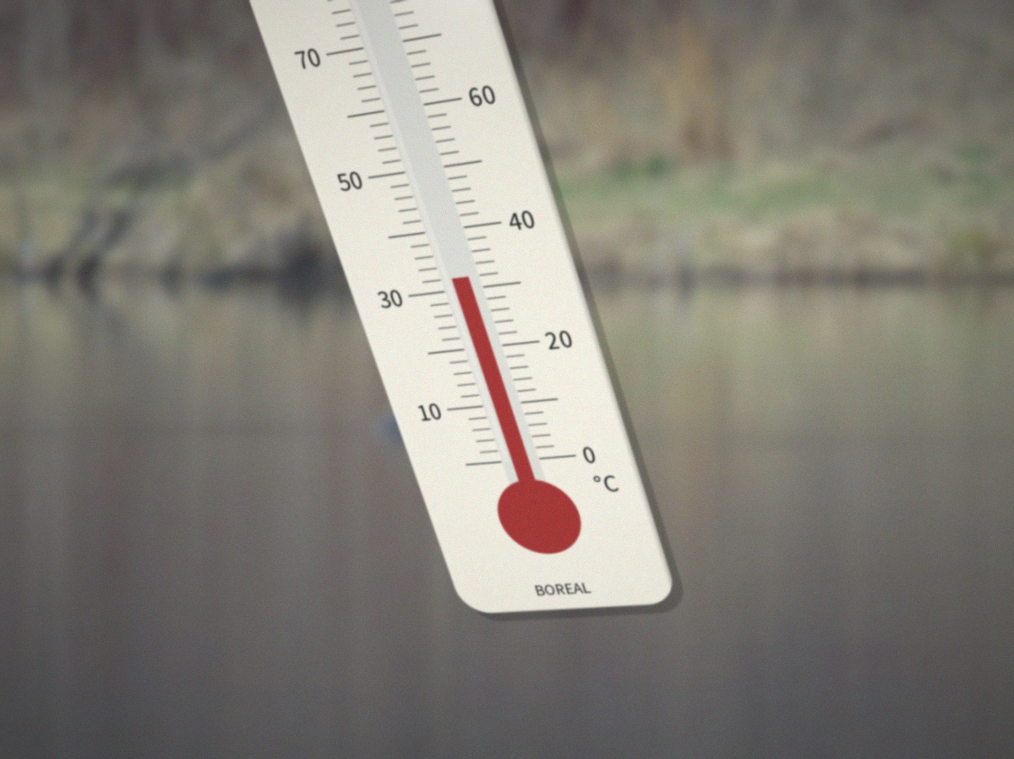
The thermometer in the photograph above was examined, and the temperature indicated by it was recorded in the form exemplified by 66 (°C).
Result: 32 (°C)
